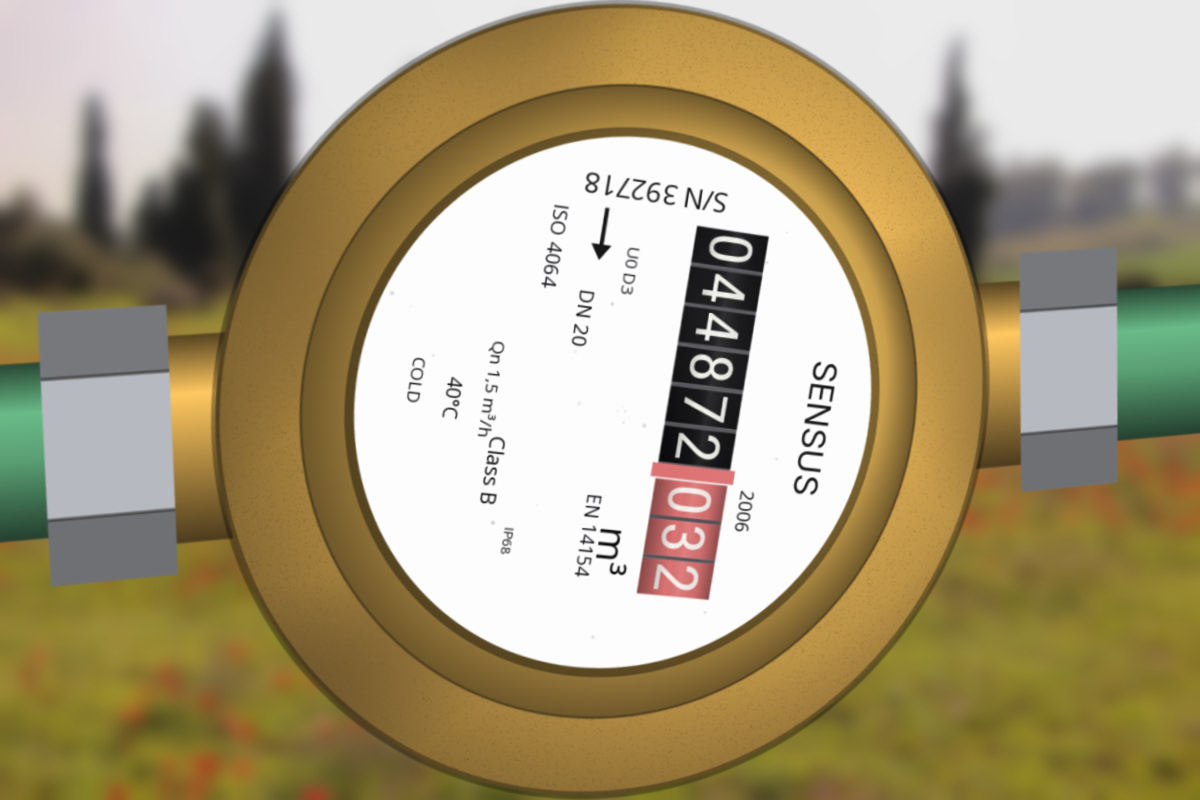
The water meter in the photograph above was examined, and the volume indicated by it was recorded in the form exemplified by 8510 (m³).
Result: 44872.032 (m³)
